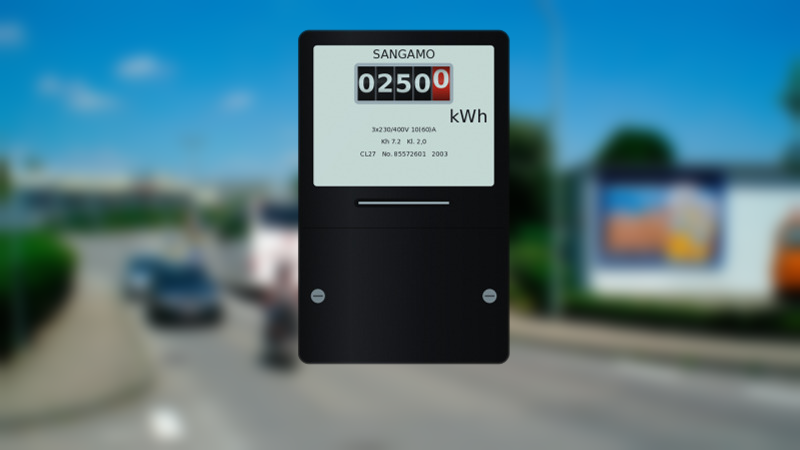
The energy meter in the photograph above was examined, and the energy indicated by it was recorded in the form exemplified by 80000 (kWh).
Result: 250.0 (kWh)
